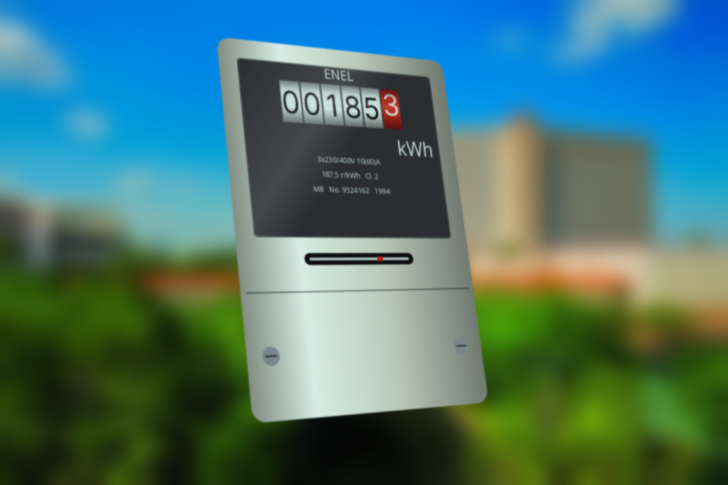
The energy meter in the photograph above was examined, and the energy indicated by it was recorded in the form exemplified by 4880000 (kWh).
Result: 185.3 (kWh)
